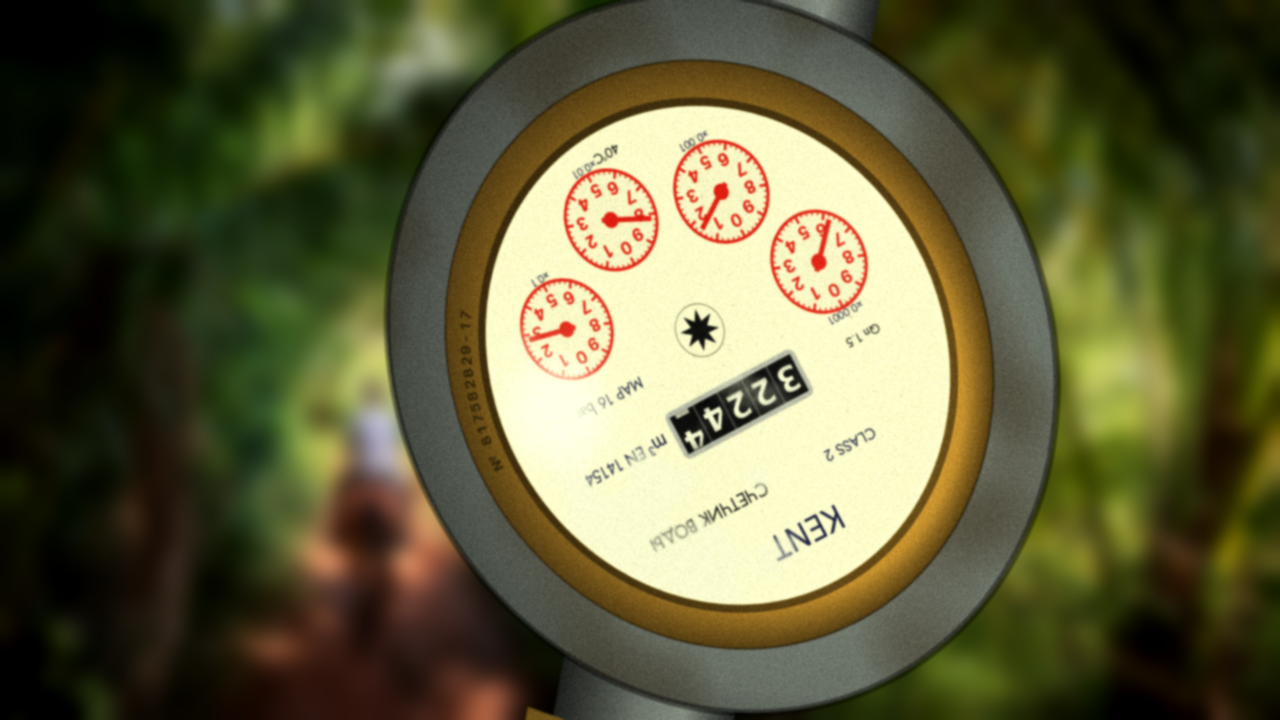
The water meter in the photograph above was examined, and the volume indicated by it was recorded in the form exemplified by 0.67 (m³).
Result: 32244.2816 (m³)
